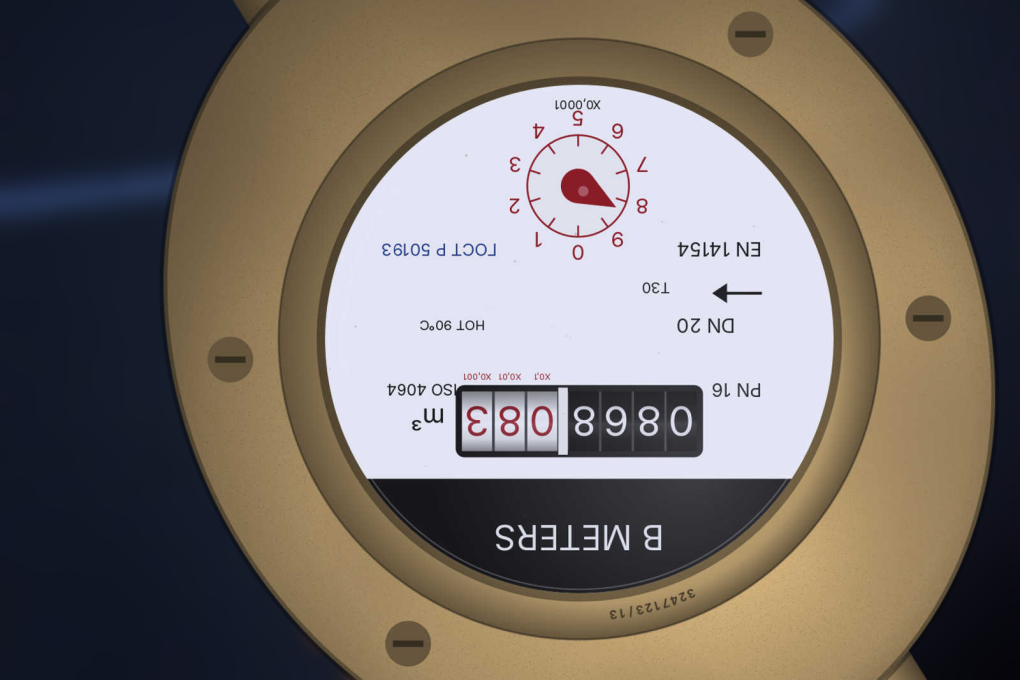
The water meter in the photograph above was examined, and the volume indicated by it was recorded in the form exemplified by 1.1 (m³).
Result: 868.0838 (m³)
